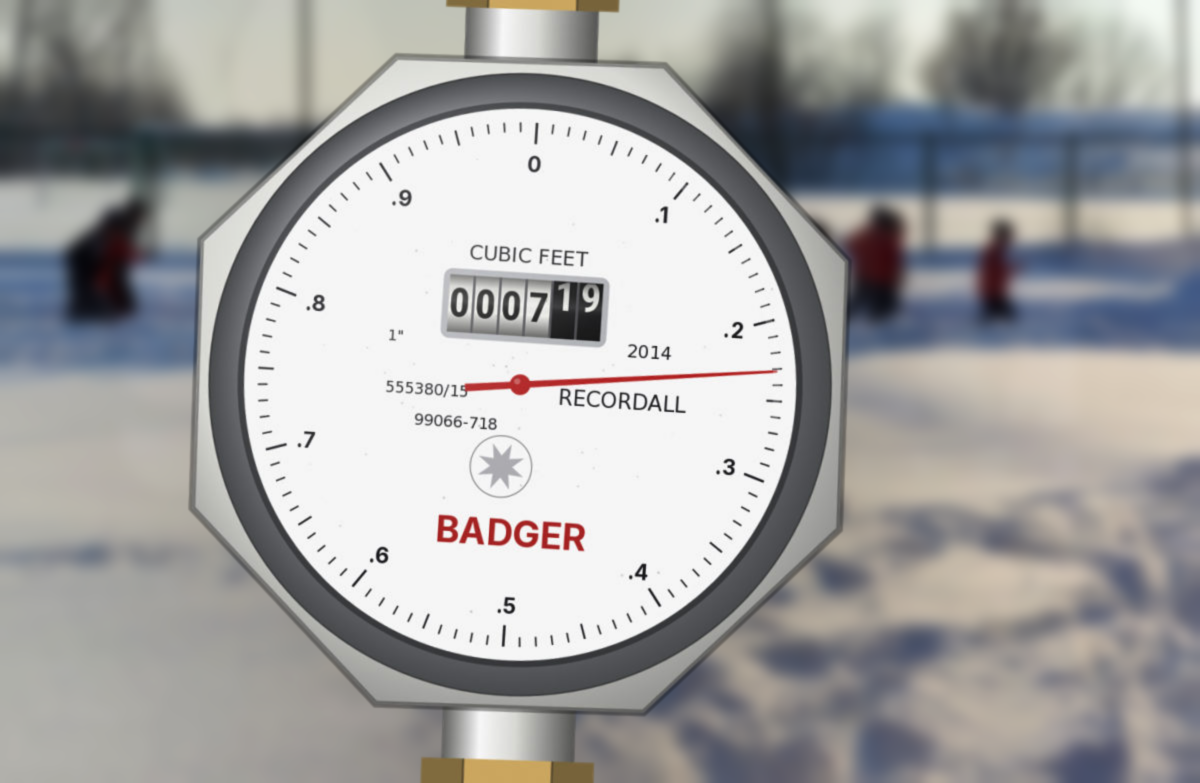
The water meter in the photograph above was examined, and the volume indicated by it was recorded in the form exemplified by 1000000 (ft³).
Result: 719.23 (ft³)
